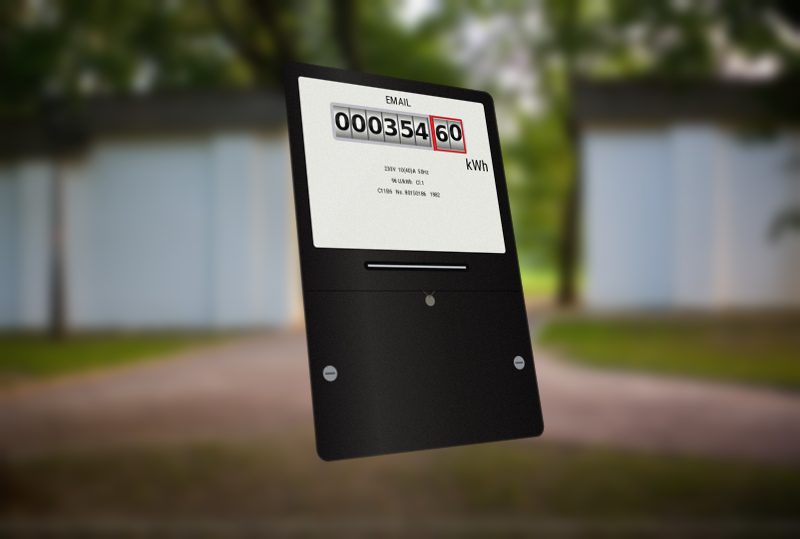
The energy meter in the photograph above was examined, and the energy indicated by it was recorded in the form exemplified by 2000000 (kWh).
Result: 354.60 (kWh)
